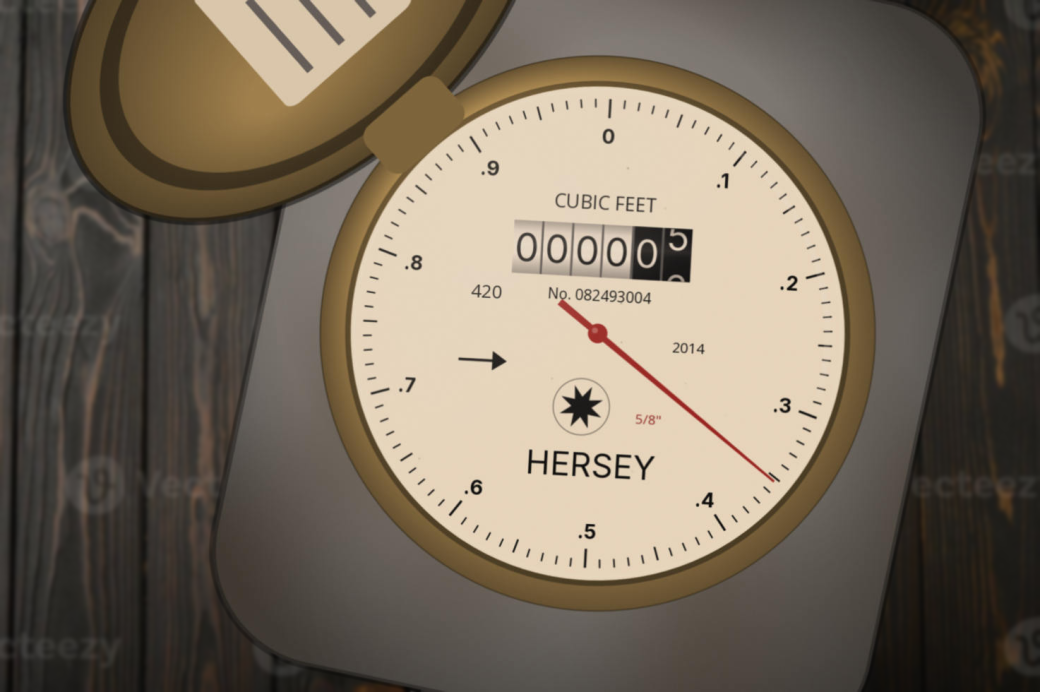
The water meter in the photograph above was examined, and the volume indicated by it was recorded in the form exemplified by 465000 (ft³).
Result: 5.35 (ft³)
